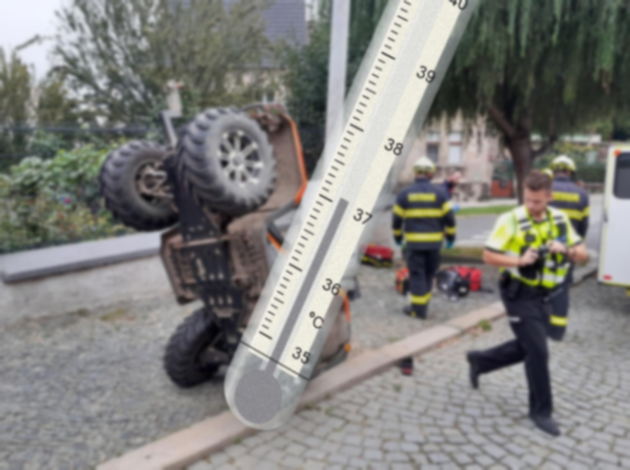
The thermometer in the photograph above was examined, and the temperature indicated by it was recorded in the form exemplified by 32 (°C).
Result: 37.1 (°C)
